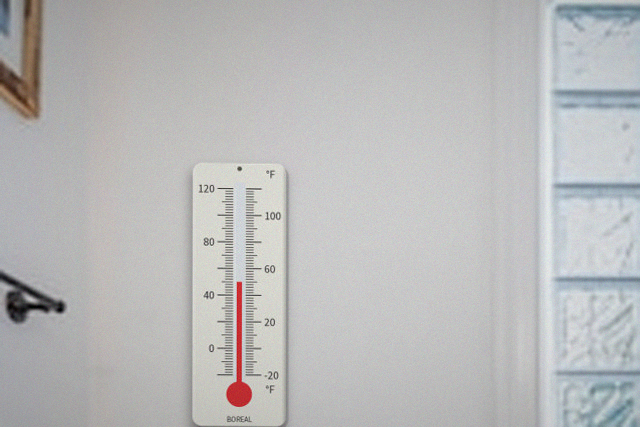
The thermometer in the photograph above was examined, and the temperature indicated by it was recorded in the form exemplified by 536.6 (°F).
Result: 50 (°F)
